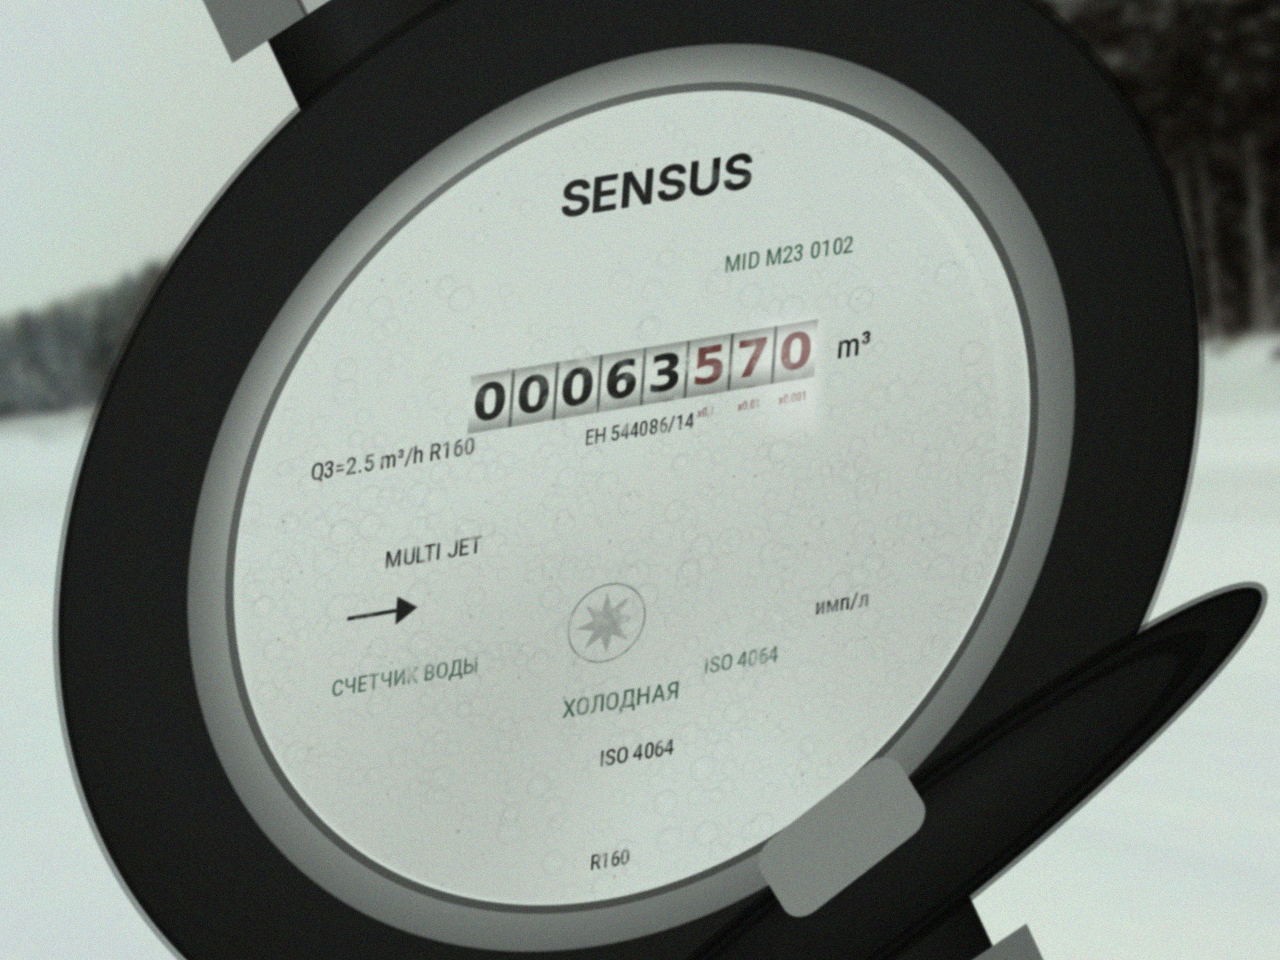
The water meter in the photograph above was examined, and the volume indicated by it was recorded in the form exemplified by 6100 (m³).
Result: 63.570 (m³)
